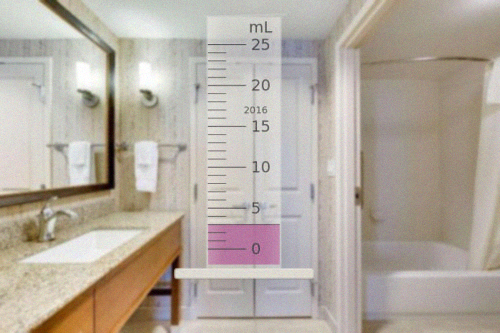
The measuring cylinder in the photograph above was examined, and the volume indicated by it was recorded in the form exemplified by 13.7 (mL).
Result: 3 (mL)
